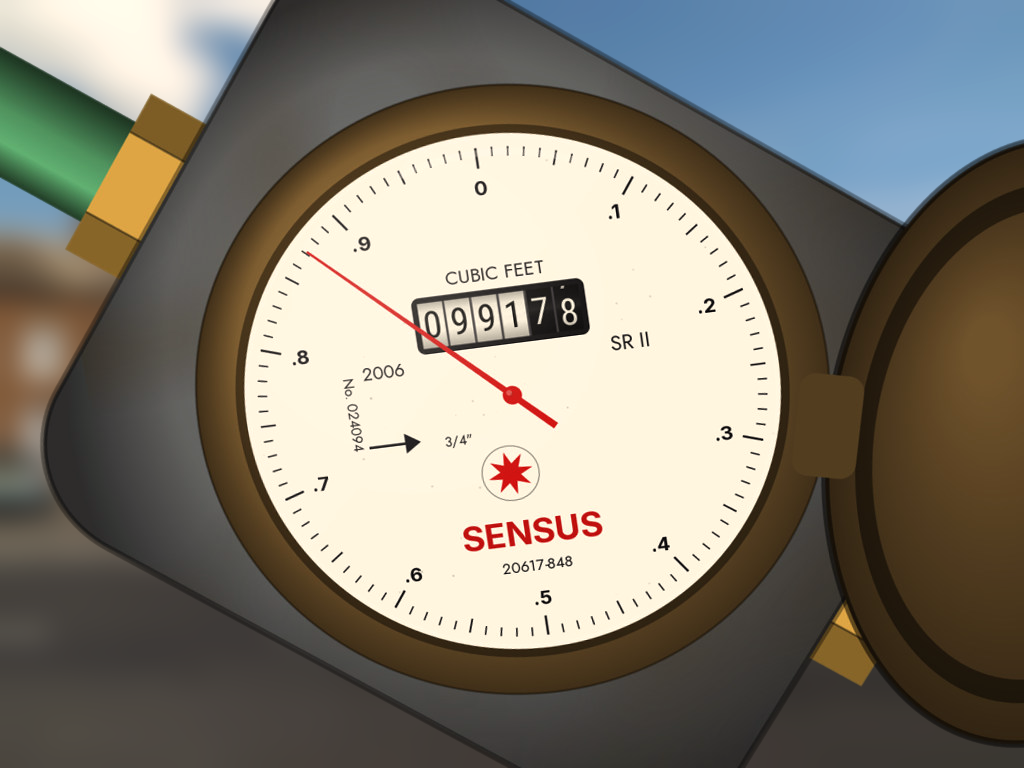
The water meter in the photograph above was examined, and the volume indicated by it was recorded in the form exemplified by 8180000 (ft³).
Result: 99177.87 (ft³)
